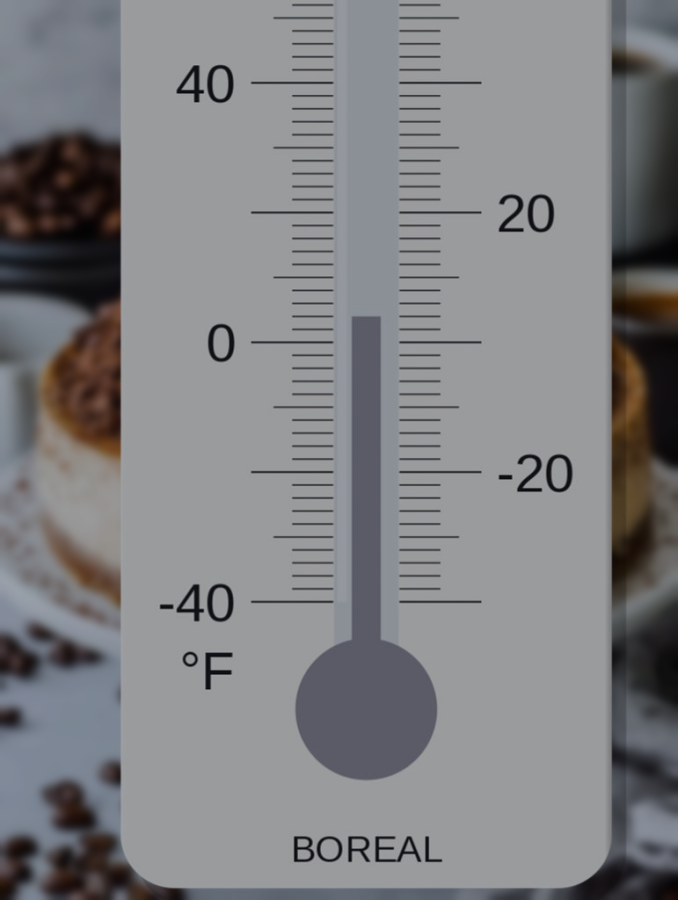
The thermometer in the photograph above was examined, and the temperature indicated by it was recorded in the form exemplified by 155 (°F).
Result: 4 (°F)
